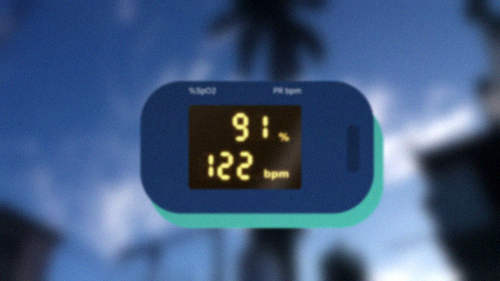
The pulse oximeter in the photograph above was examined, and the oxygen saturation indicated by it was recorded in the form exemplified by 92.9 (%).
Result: 91 (%)
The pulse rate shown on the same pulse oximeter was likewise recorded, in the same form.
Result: 122 (bpm)
